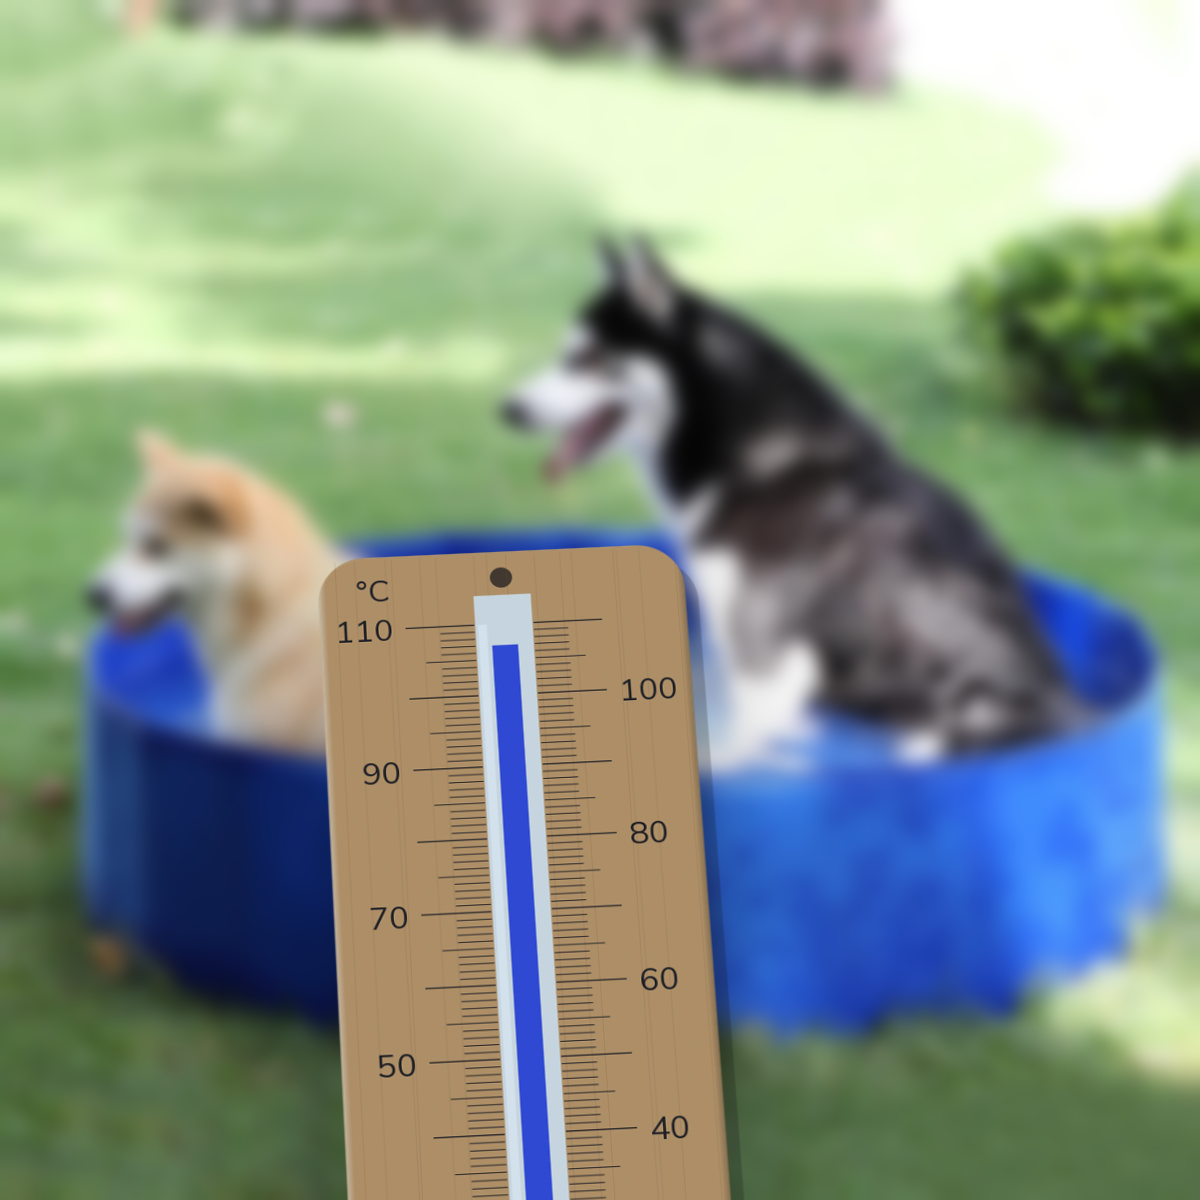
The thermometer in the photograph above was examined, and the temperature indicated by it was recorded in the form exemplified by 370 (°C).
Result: 107 (°C)
